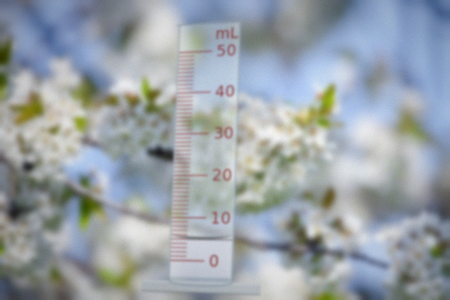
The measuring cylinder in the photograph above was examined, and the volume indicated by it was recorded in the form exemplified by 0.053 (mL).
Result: 5 (mL)
